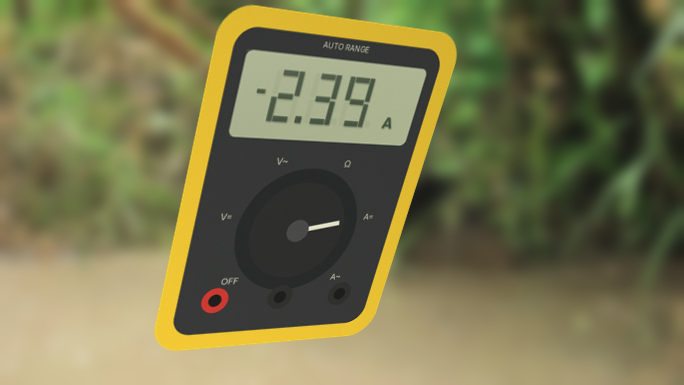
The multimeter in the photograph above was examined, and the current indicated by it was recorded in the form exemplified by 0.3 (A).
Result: -2.39 (A)
